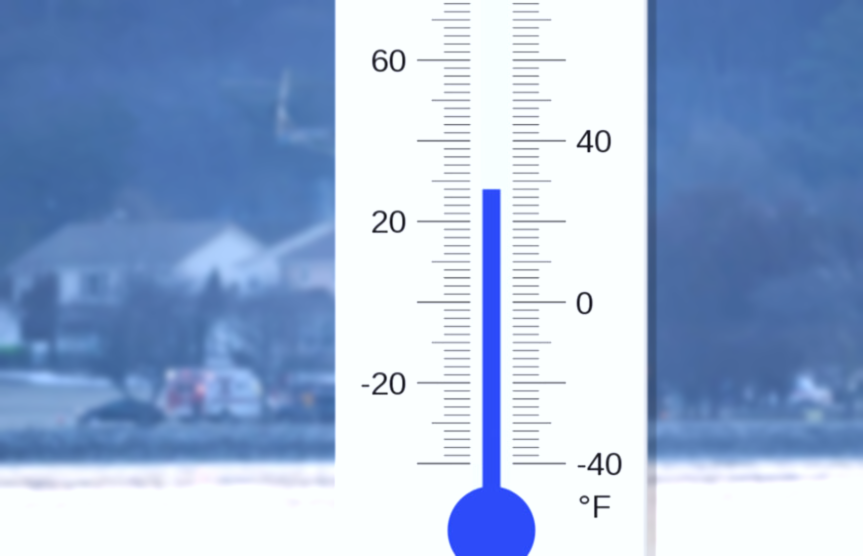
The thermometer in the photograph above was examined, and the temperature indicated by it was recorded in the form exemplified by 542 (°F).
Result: 28 (°F)
